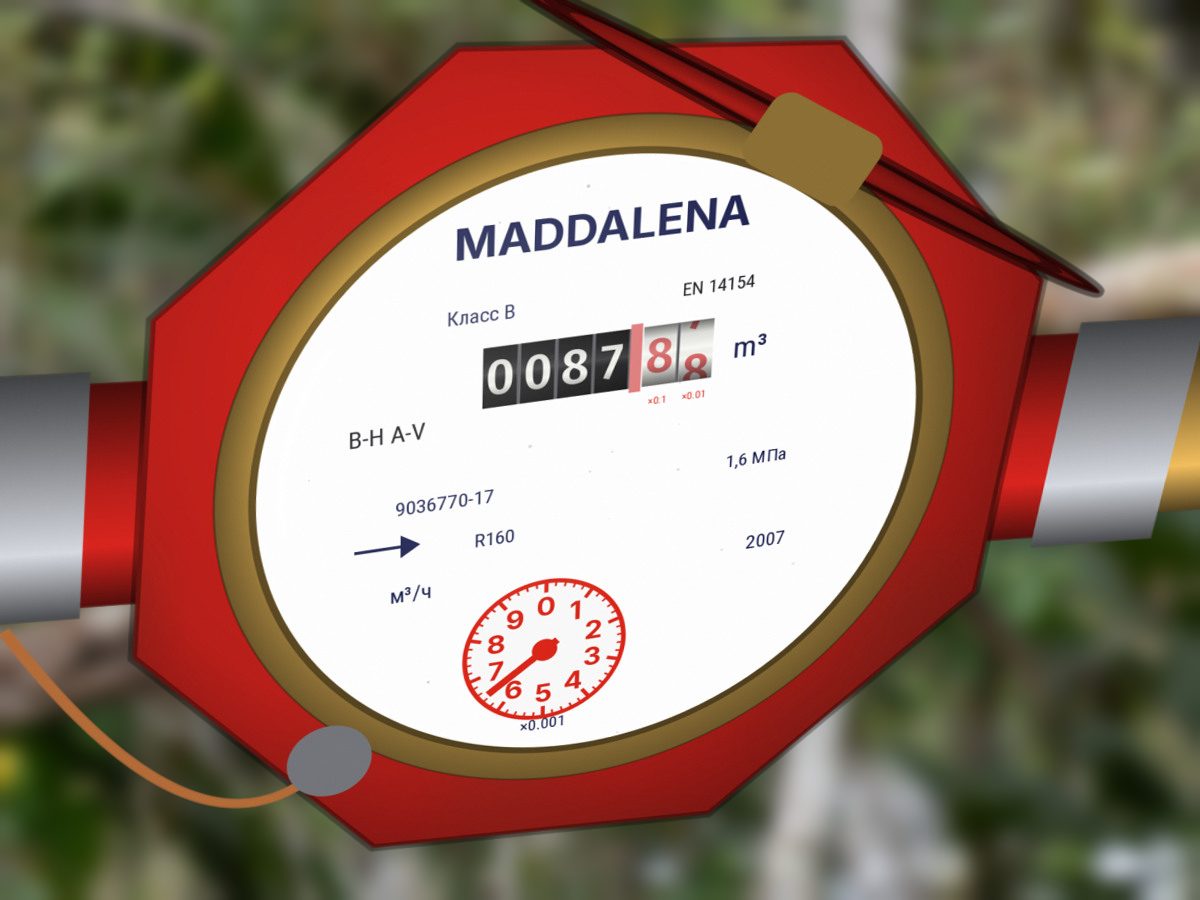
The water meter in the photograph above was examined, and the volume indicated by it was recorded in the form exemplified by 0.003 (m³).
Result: 87.876 (m³)
